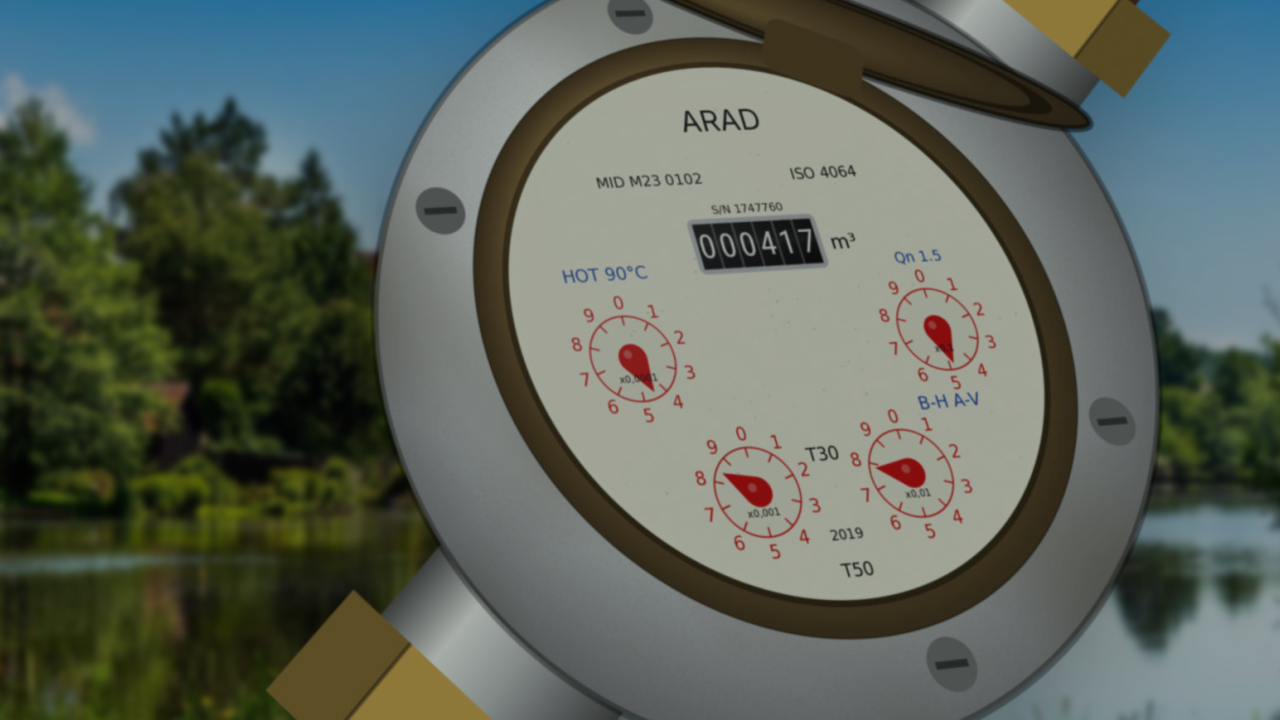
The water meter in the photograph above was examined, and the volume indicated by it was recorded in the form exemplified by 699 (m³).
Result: 417.4784 (m³)
